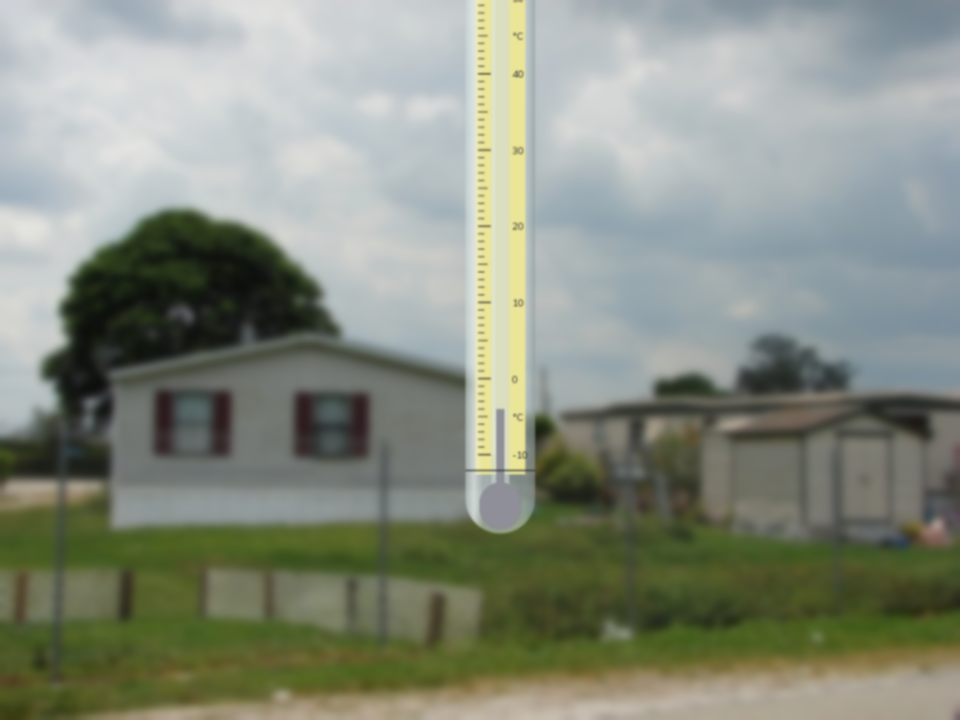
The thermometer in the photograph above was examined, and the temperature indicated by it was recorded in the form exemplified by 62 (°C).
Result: -4 (°C)
